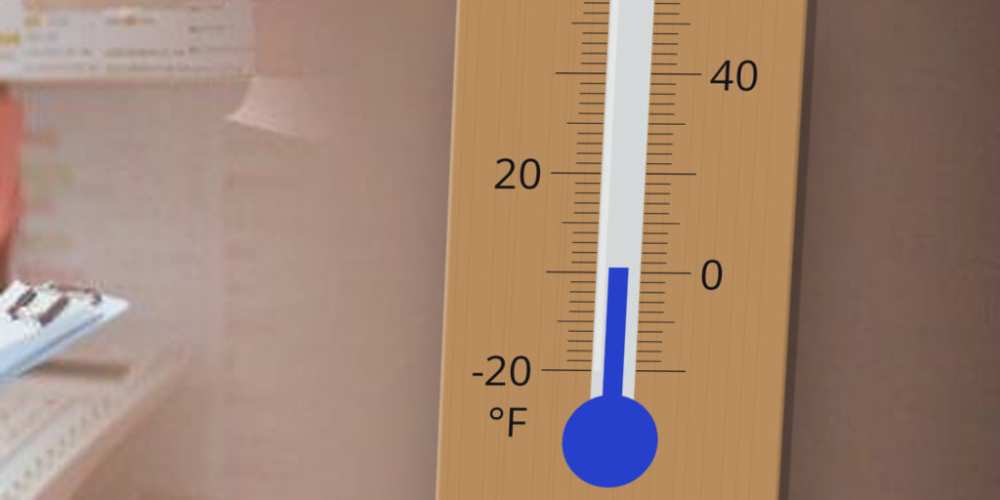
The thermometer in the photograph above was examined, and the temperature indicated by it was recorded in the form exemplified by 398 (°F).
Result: 1 (°F)
